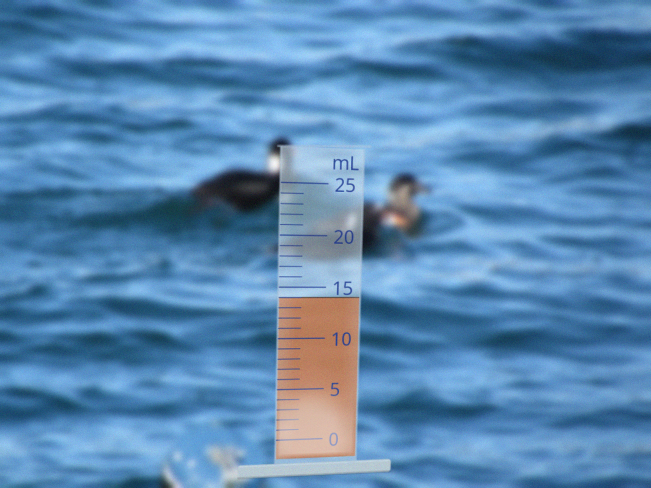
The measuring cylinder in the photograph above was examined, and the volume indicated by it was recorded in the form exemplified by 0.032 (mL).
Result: 14 (mL)
